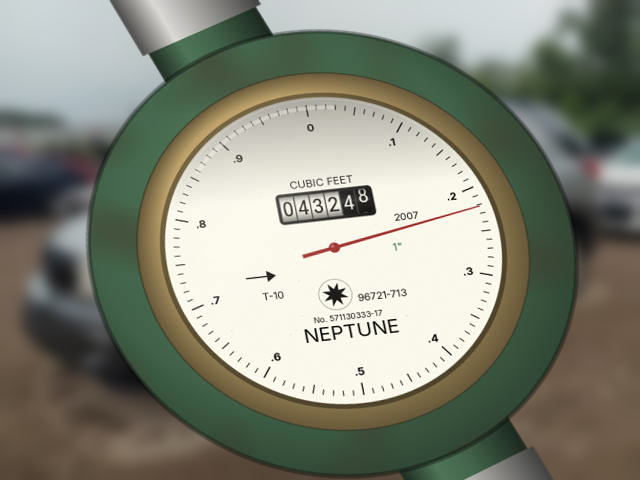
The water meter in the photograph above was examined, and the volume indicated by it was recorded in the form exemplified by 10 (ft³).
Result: 43248.22 (ft³)
